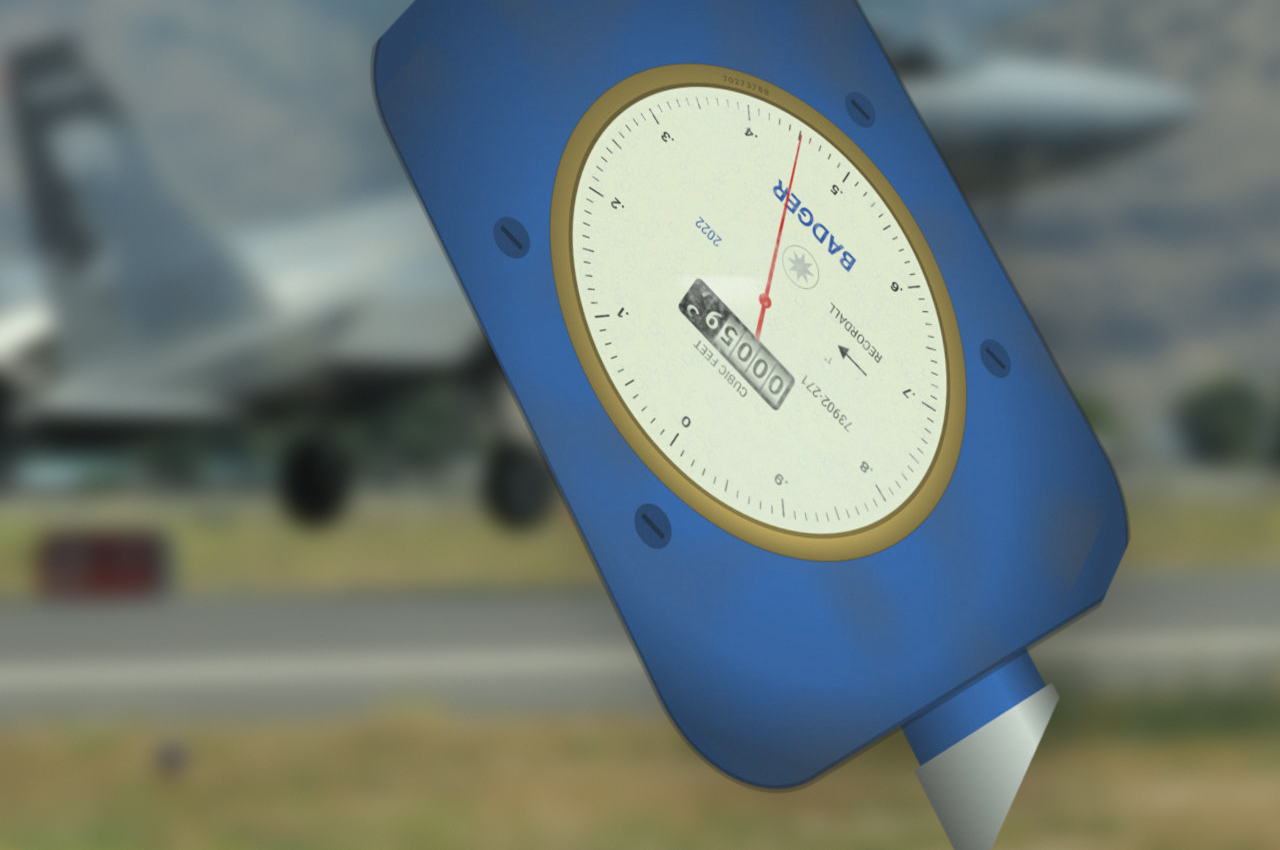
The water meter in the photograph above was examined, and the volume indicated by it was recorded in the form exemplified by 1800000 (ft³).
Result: 593.45 (ft³)
